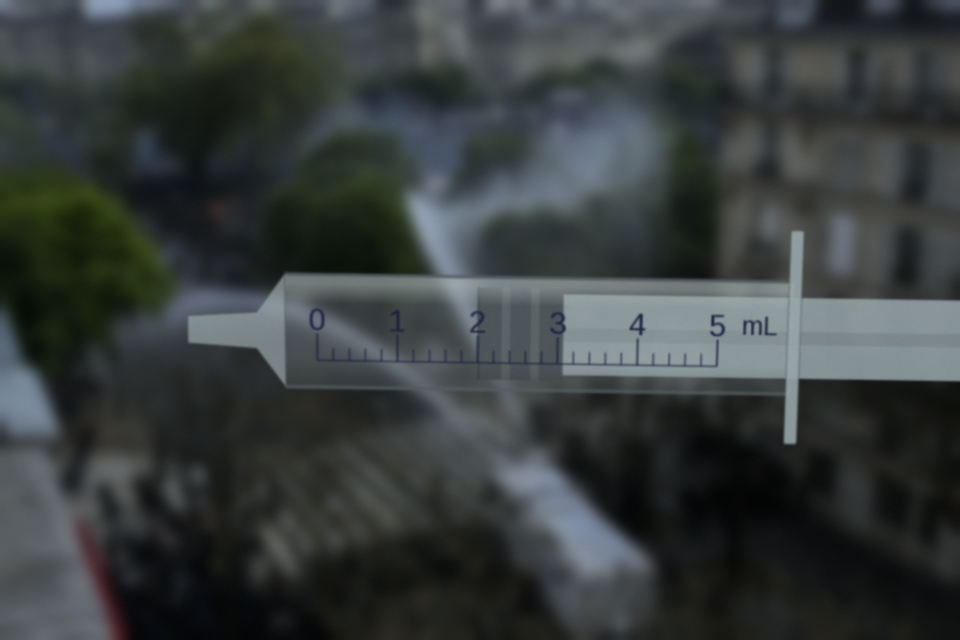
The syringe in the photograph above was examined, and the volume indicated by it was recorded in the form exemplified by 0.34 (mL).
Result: 2 (mL)
